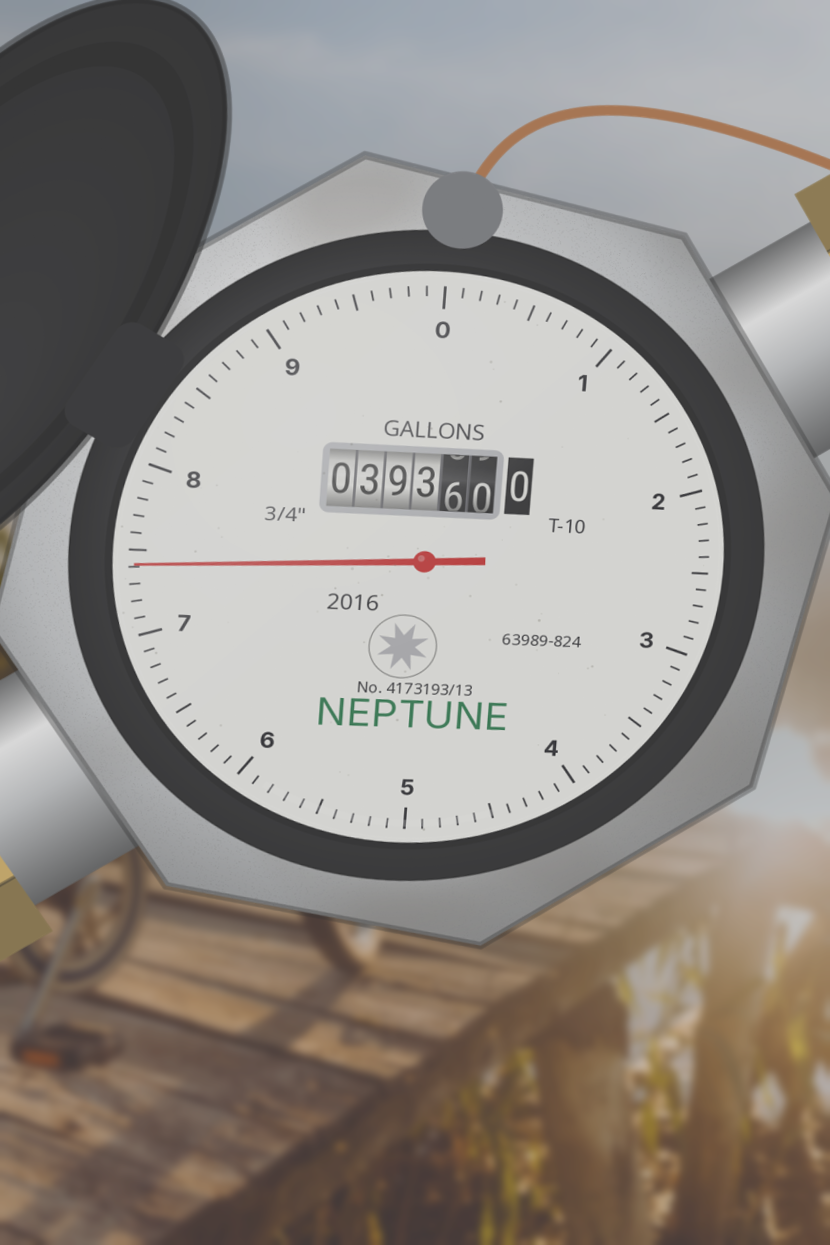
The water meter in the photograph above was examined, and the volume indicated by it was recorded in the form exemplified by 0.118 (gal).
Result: 393597.4 (gal)
